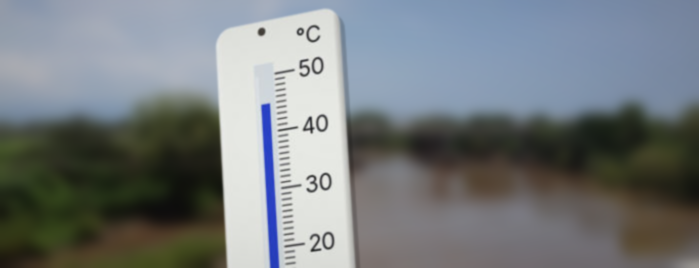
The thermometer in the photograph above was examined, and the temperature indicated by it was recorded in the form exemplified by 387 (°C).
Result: 45 (°C)
